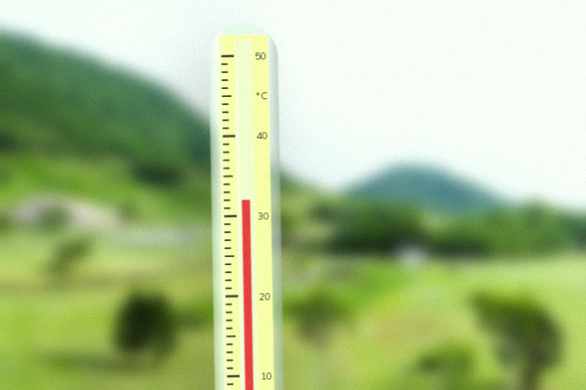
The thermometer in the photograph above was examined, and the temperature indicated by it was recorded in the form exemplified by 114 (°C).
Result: 32 (°C)
